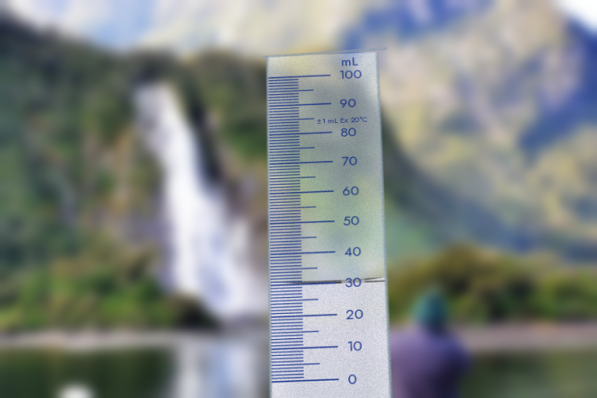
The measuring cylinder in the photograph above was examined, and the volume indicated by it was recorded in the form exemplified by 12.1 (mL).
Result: 30 (mL)
